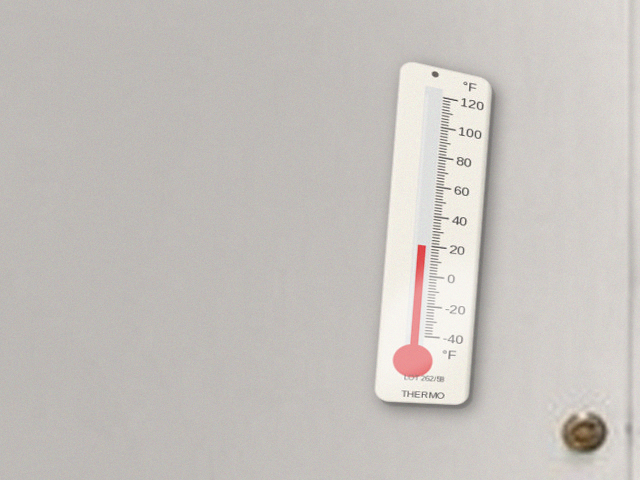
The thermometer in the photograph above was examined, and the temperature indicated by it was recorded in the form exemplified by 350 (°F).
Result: 20 (°F)
